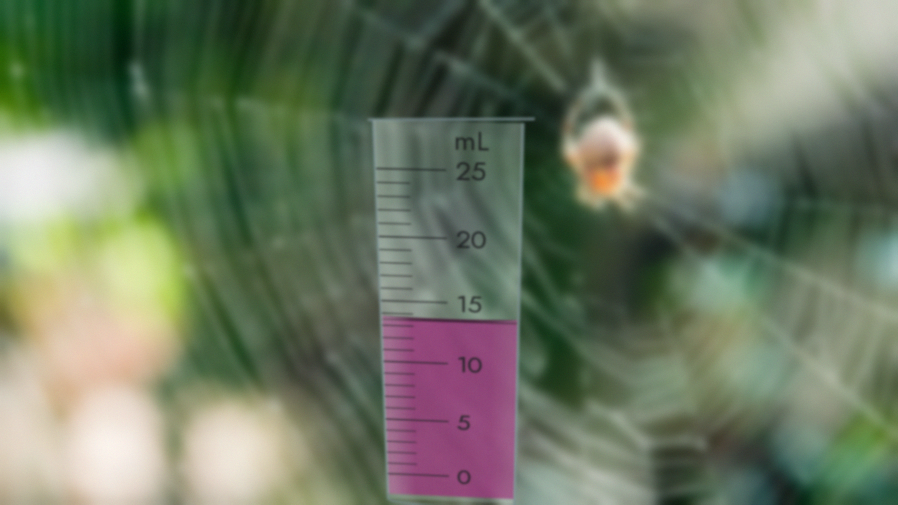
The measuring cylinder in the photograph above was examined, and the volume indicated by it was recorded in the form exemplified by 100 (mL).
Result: 13.5 (mL)
